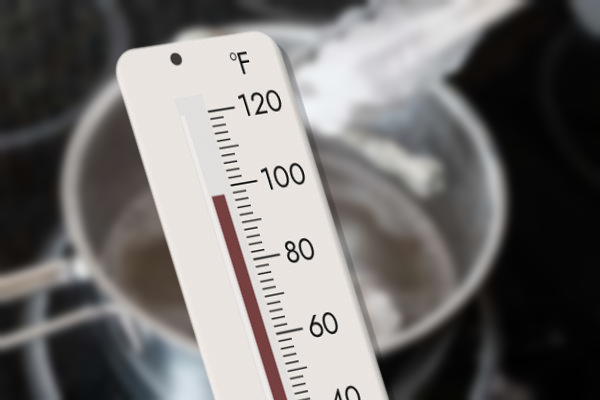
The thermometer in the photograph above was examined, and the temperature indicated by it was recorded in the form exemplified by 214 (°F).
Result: 98 (°F)
